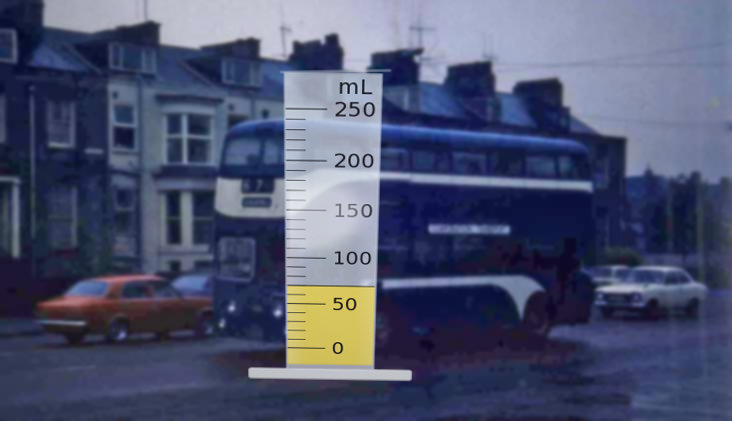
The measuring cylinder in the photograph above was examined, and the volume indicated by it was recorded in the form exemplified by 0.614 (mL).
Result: 70 (mL)
